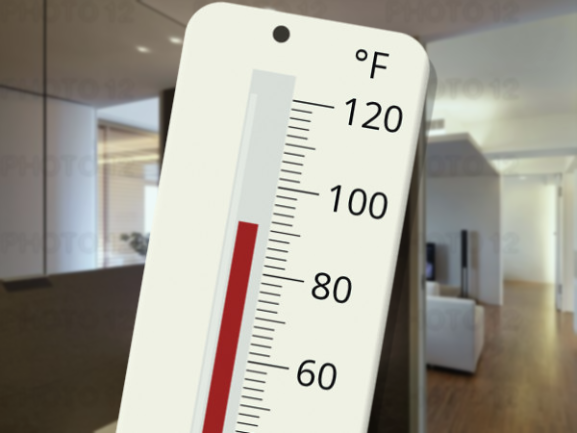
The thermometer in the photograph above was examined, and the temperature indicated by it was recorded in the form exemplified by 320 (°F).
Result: 91 (°F)
